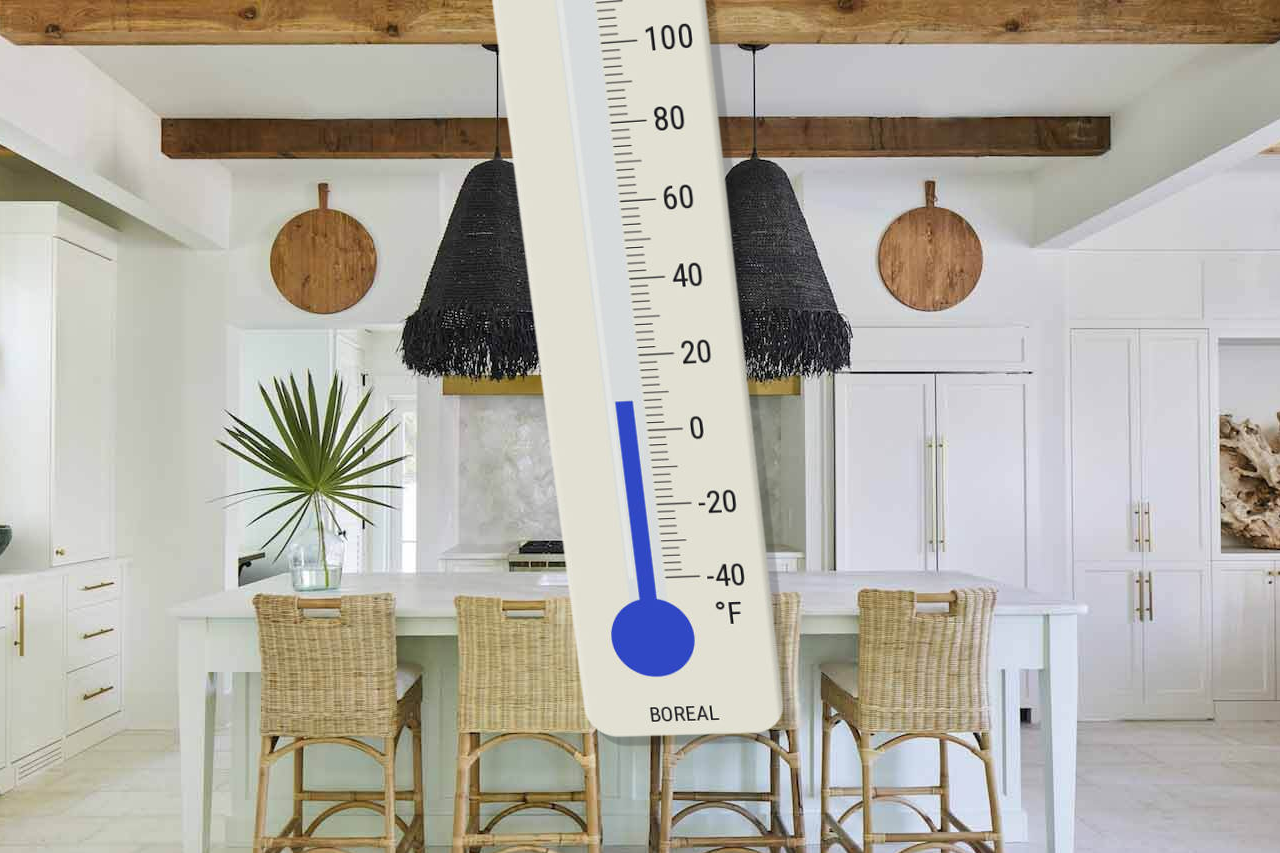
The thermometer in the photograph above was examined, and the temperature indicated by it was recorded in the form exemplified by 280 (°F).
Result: 8 (°F)
